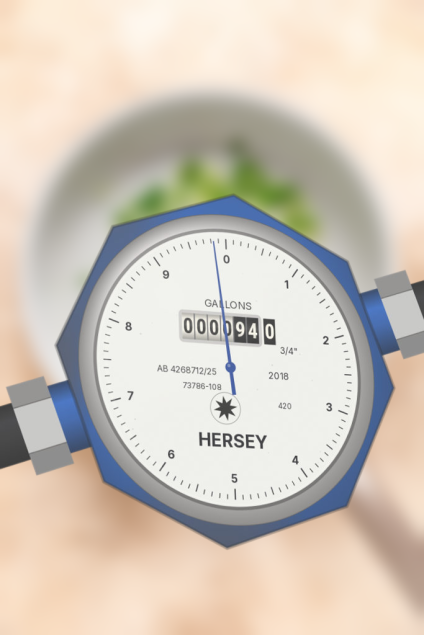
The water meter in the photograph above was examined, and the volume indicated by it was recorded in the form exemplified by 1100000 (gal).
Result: 939.8 (gal)
